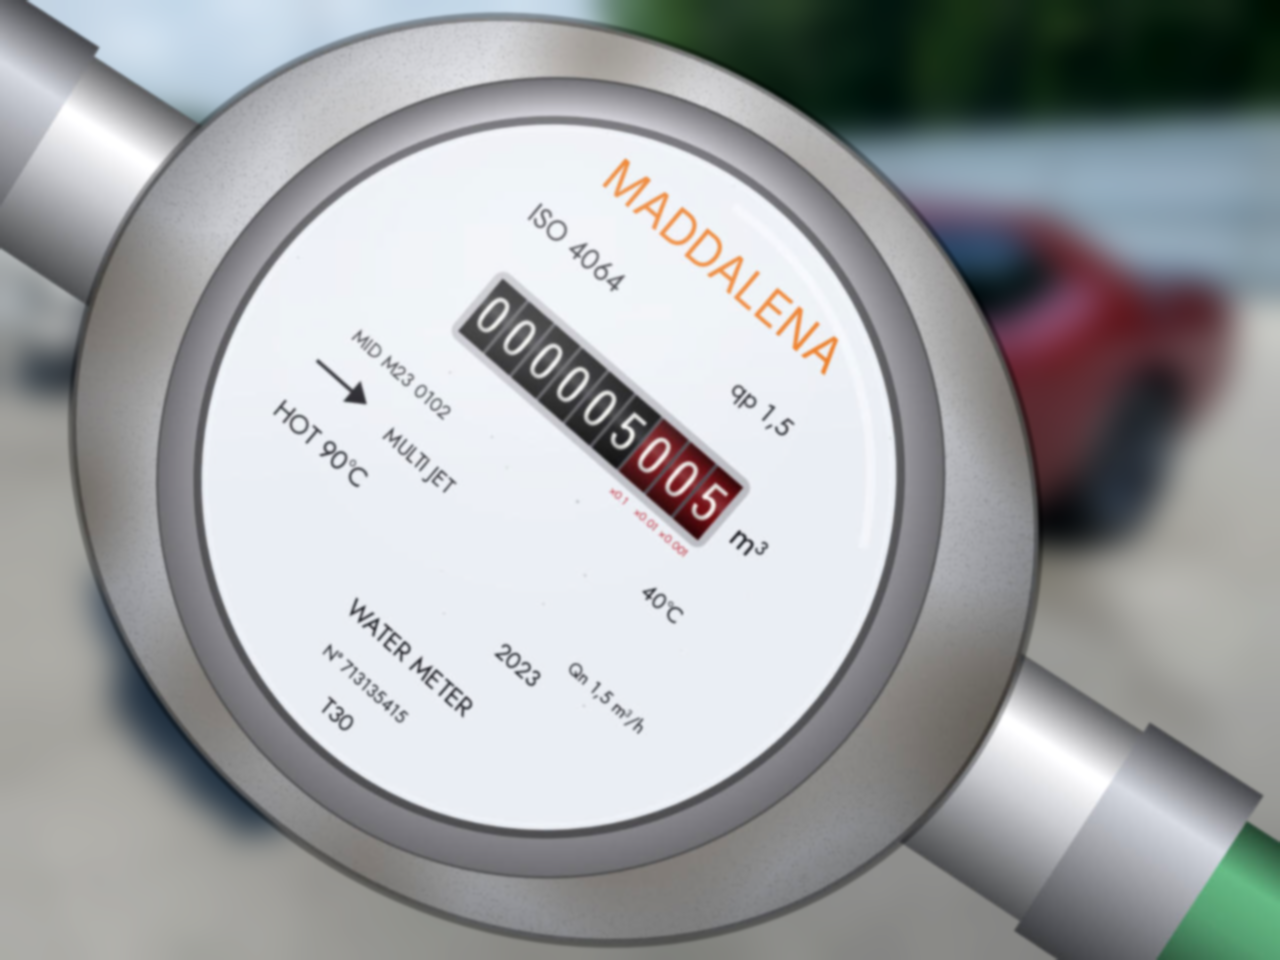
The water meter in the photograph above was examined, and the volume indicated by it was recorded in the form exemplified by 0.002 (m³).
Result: 5.005 (m³)
